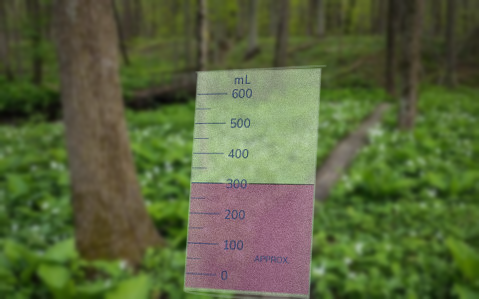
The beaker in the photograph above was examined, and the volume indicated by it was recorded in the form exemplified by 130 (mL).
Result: 300 (mL)
